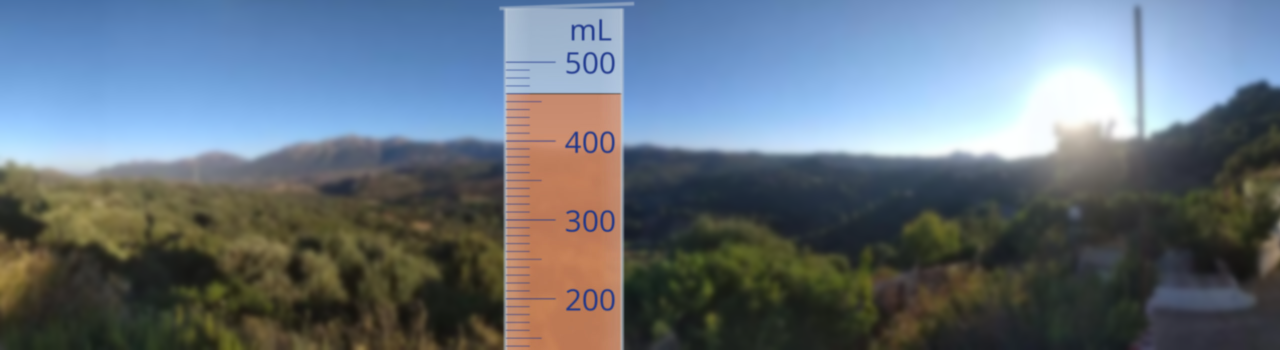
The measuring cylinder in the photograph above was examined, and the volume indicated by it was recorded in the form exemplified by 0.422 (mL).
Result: 460 (mL)
